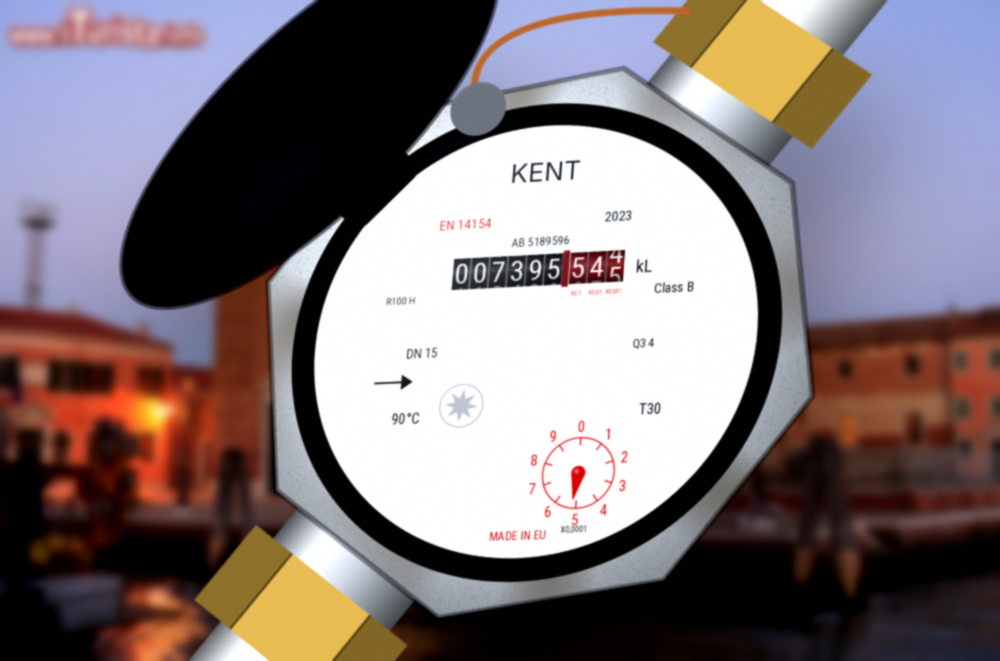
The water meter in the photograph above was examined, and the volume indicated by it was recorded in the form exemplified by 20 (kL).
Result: 7395.5445 (kL)
